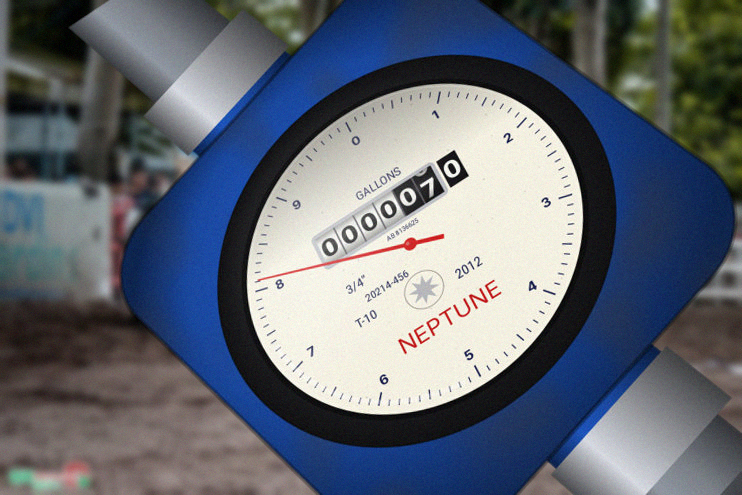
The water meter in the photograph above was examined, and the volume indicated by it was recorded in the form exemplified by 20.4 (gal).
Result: 68.1 (gal)
